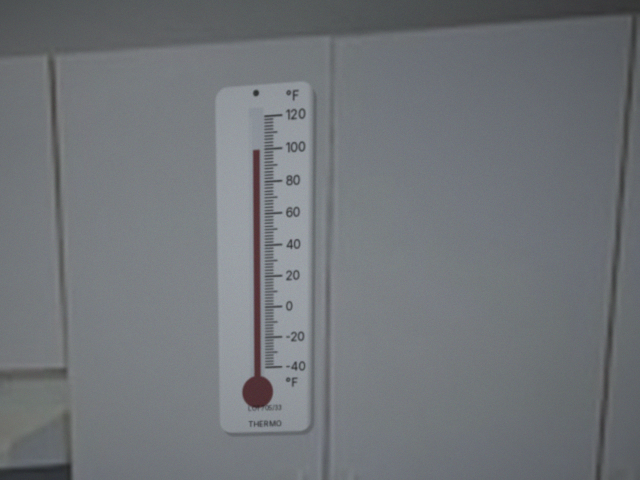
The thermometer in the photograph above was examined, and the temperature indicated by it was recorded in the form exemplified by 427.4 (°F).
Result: 100 (°F)
